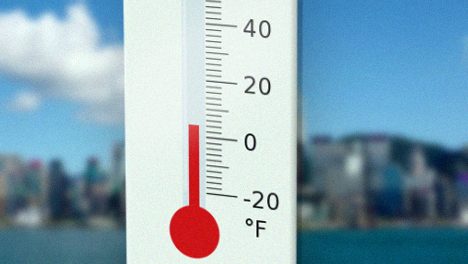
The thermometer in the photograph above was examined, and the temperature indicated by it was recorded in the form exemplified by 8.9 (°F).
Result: 4 (°F)
